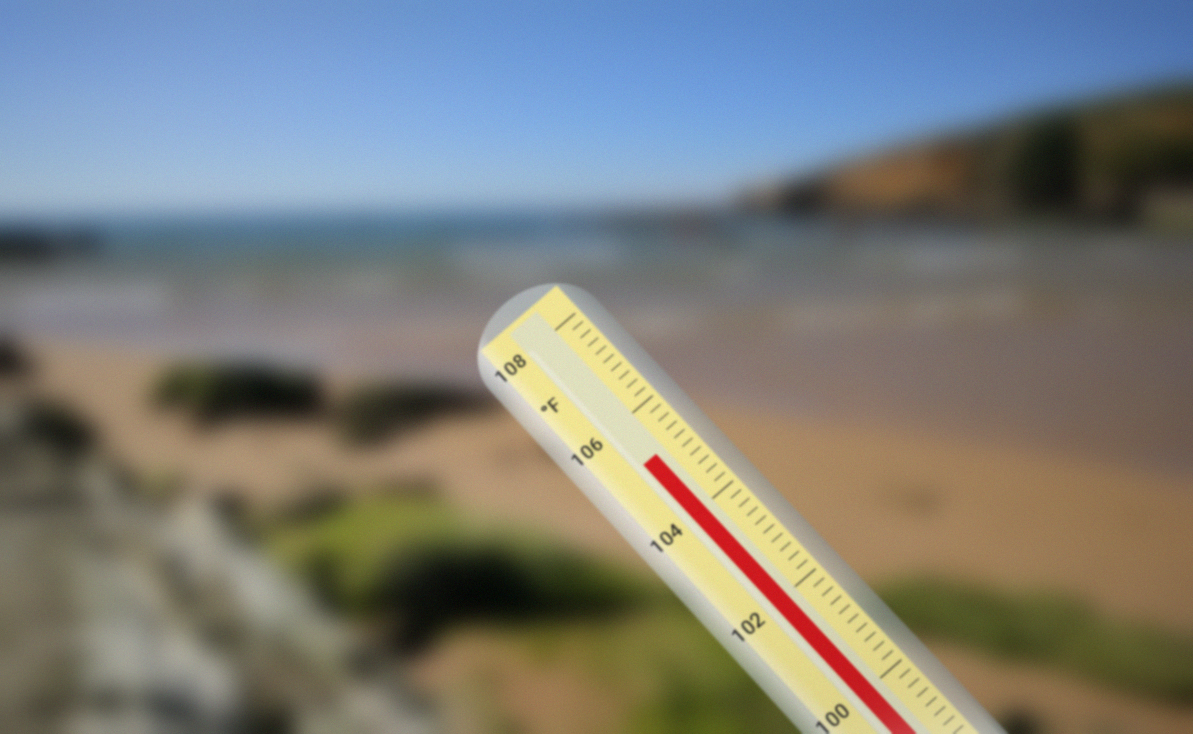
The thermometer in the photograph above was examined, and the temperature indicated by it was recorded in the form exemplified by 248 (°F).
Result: 105.2 (°F)
